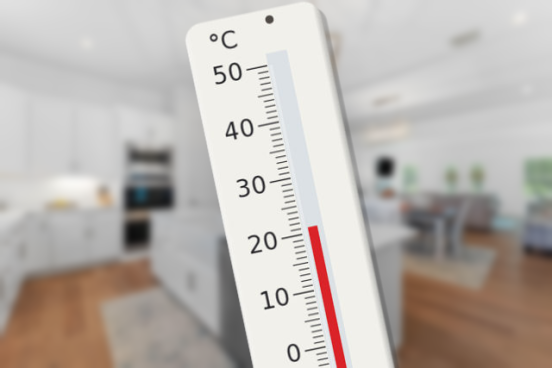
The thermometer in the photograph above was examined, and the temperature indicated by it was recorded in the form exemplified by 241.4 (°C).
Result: 21 (°C)
